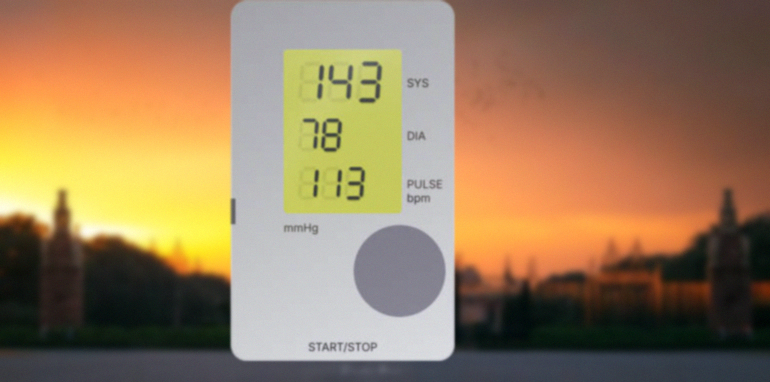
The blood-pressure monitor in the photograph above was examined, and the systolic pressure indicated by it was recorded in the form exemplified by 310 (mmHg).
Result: 143 (mmHg)
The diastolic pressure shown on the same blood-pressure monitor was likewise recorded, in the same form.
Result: 78 (mmHg)
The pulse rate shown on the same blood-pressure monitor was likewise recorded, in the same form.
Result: 113 (bpm)
